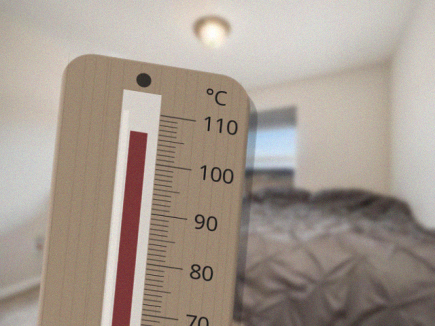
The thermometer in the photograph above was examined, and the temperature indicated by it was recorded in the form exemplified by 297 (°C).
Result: 106 (°C)
